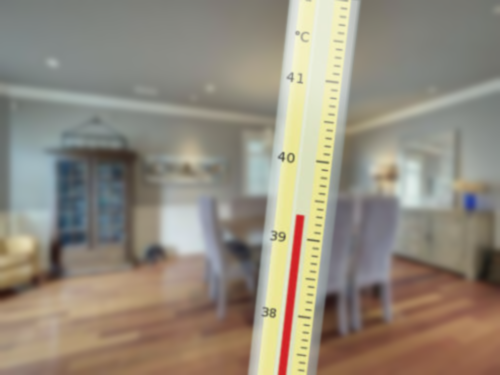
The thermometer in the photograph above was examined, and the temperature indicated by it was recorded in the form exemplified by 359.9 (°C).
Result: 39.3 (°C)
